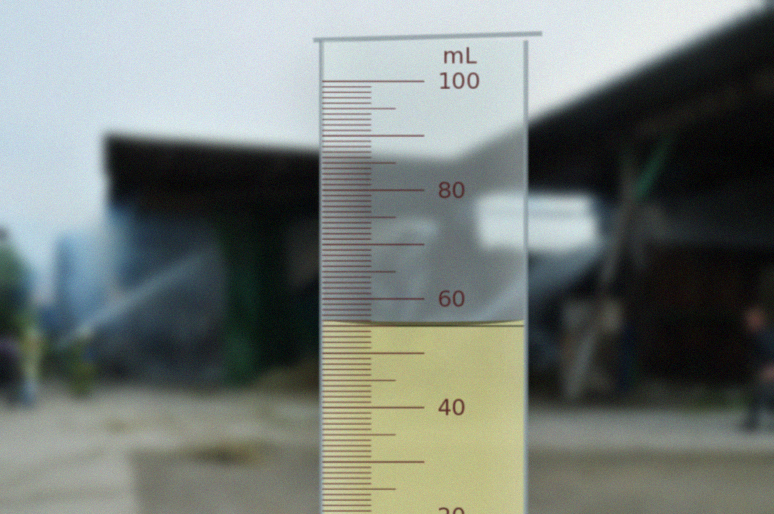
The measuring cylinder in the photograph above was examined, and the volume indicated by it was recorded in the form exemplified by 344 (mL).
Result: 55 (mL)
